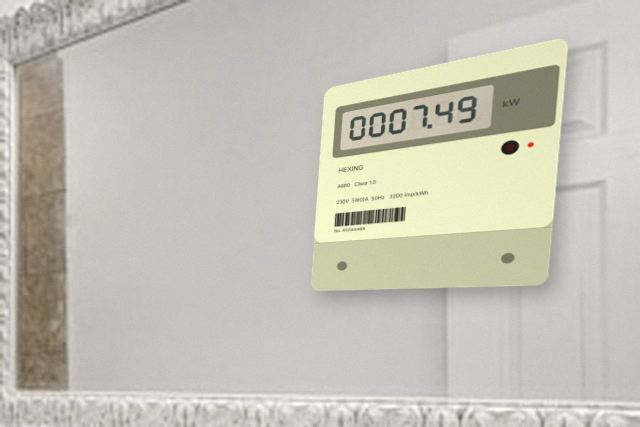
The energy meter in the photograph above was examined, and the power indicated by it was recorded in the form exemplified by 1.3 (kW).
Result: 7.49 (kW)
